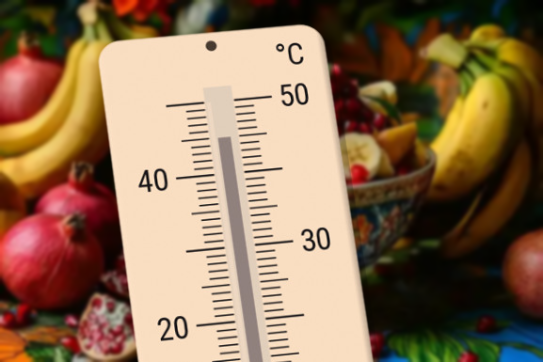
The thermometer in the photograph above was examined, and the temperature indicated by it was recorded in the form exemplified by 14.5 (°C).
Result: 45 (°C)
